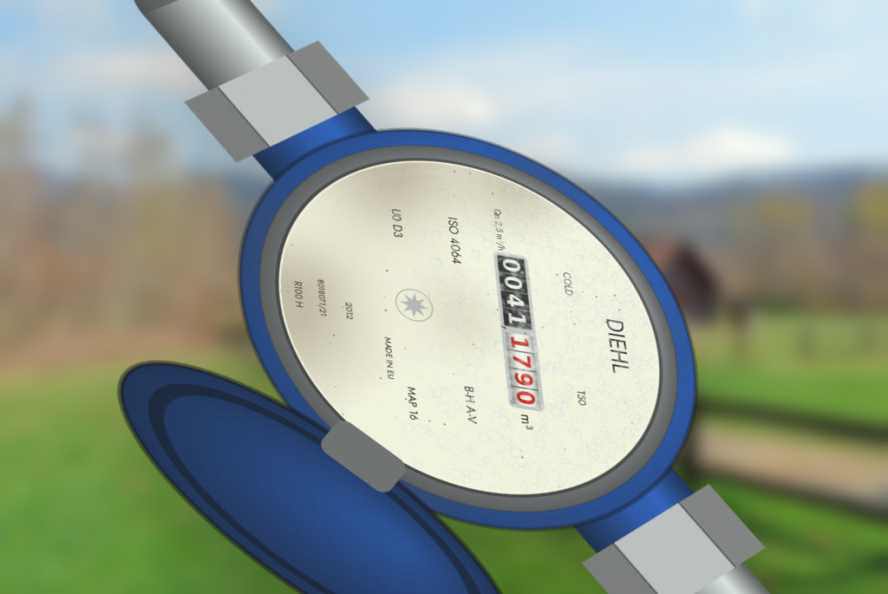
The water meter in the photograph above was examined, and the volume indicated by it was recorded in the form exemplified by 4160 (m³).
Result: 41.1790 (m³)
